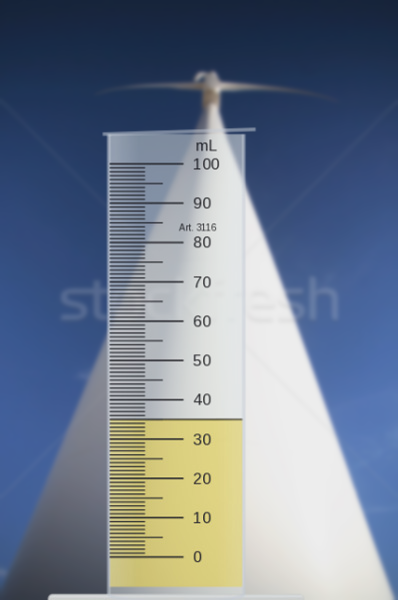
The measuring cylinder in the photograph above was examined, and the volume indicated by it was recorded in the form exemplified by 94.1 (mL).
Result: 35 (mL)
